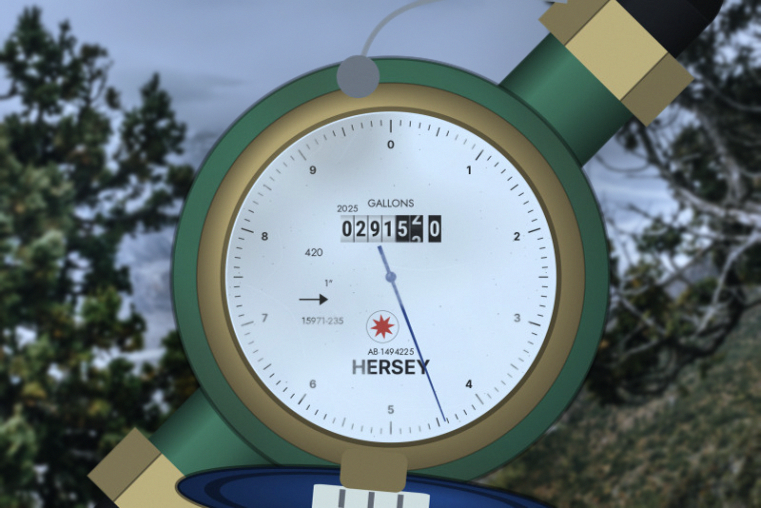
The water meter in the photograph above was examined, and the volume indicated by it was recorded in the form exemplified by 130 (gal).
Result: 291524.4 (gal)
